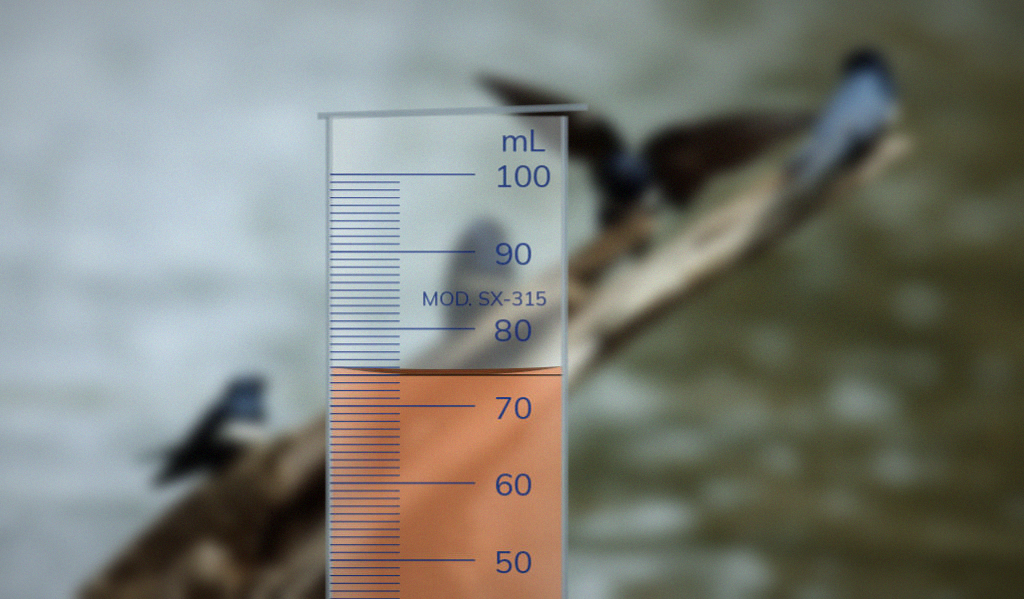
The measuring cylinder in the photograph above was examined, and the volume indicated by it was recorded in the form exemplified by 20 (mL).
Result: 74 (mL)
